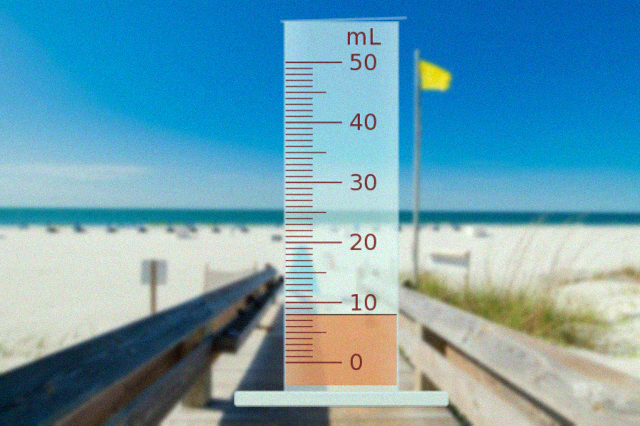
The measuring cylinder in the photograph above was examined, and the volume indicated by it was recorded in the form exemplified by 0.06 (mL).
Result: 8 (mL)
